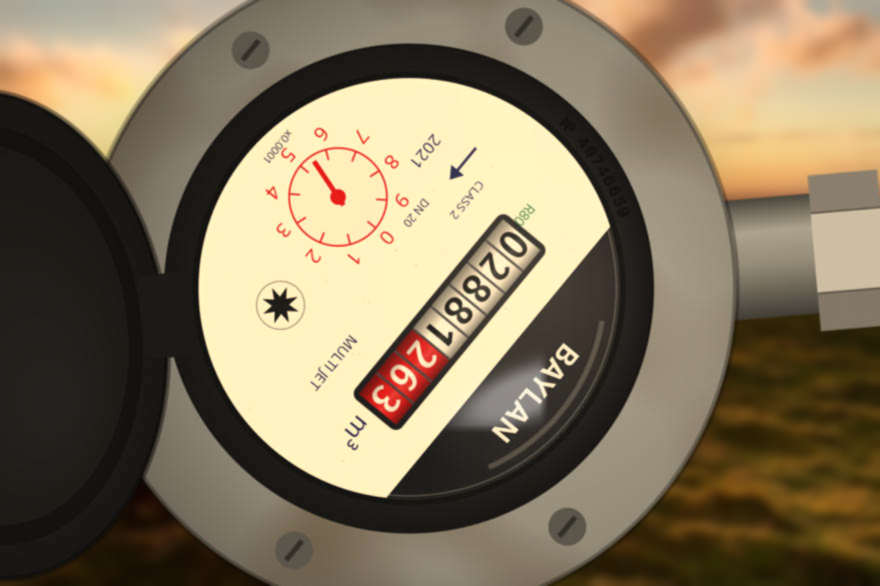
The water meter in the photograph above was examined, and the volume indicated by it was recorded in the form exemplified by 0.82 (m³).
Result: 2881.2635 (m³)
